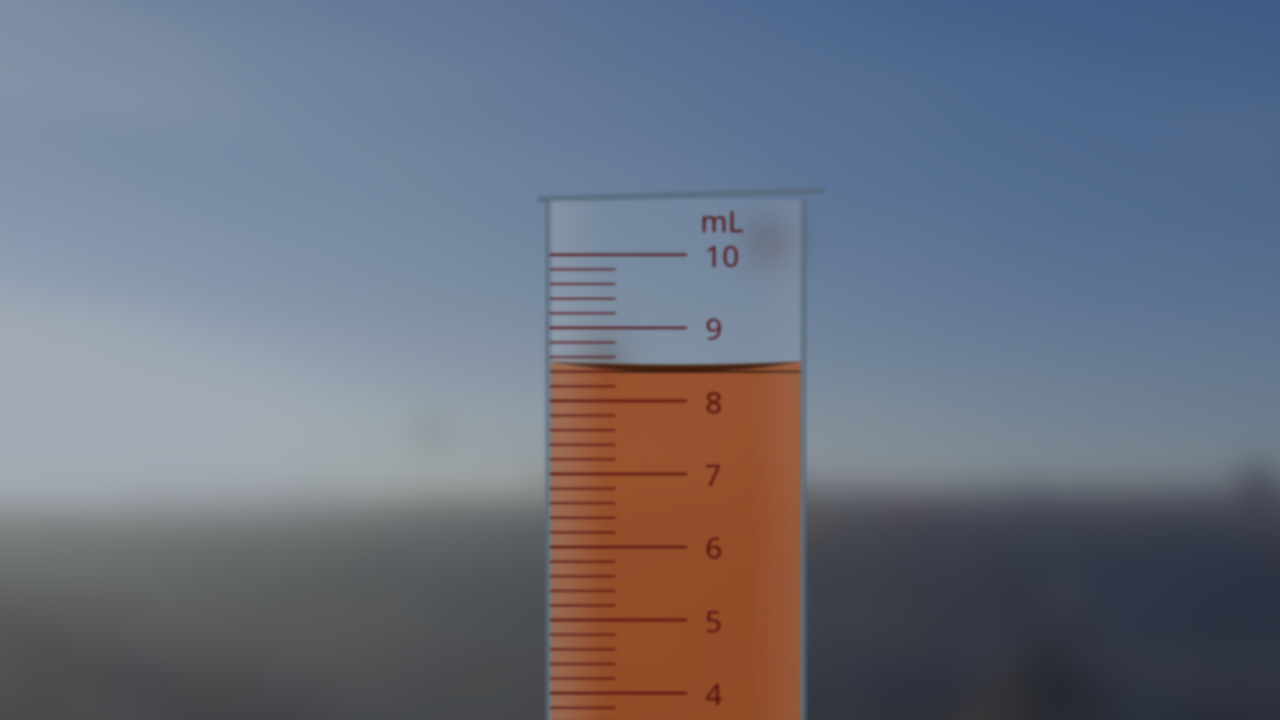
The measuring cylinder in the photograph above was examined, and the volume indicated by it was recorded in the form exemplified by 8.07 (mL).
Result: 8.4 (mL)
